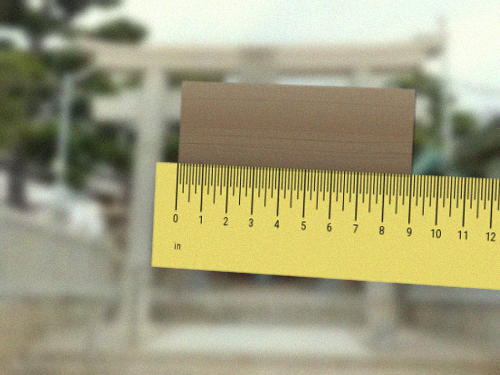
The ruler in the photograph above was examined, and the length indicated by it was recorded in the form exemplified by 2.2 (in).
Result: 9 (in)
